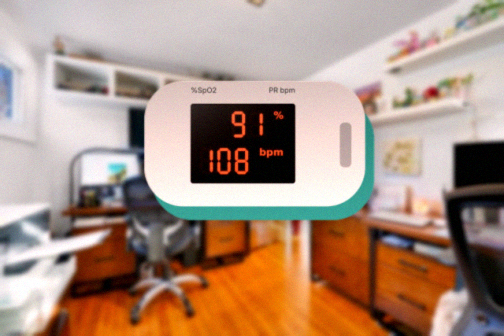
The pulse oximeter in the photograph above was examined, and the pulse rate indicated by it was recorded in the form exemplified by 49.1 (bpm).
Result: 108 (bpm)
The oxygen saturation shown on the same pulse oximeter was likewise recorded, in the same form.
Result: 91 (%)
